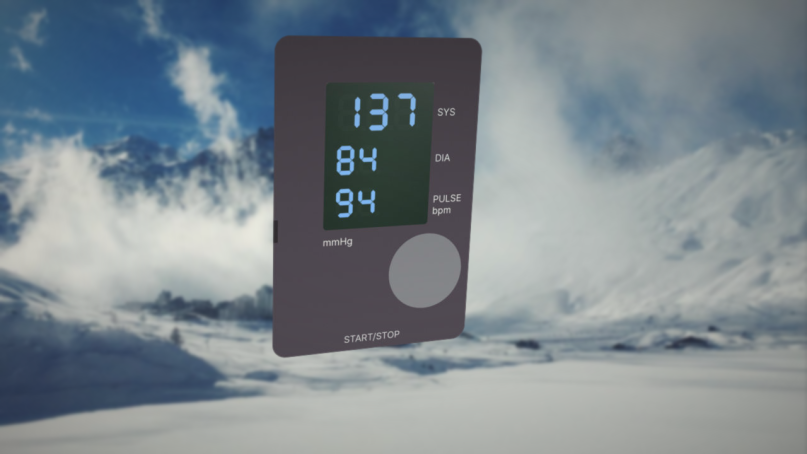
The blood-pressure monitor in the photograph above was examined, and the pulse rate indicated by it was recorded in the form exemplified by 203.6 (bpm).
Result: 94 (bpm)
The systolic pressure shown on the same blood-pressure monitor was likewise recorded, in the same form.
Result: 137 (mmHg)
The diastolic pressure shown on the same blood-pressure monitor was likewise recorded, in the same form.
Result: 84 (mmHg)
